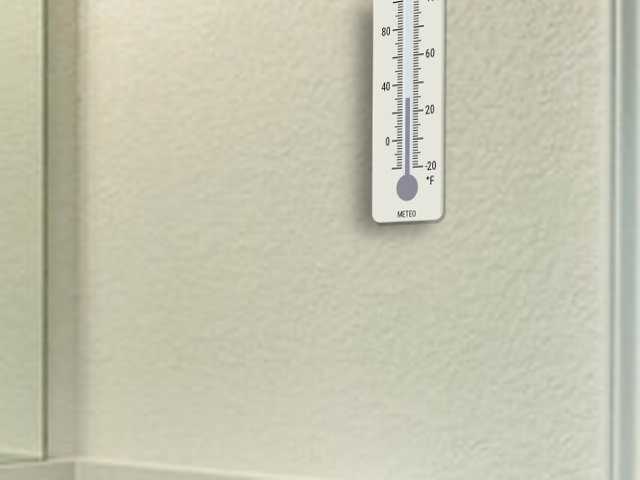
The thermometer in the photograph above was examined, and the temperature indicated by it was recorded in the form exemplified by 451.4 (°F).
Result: 30 (°F)
